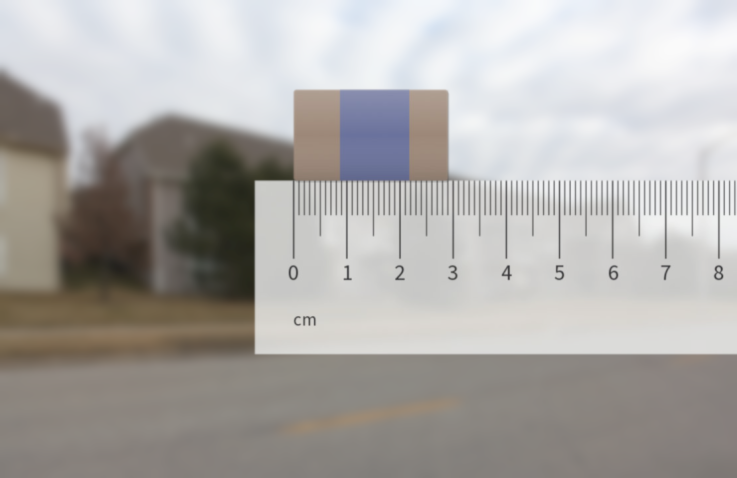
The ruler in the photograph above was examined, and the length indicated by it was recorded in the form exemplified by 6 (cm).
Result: 2.9 (cm)
